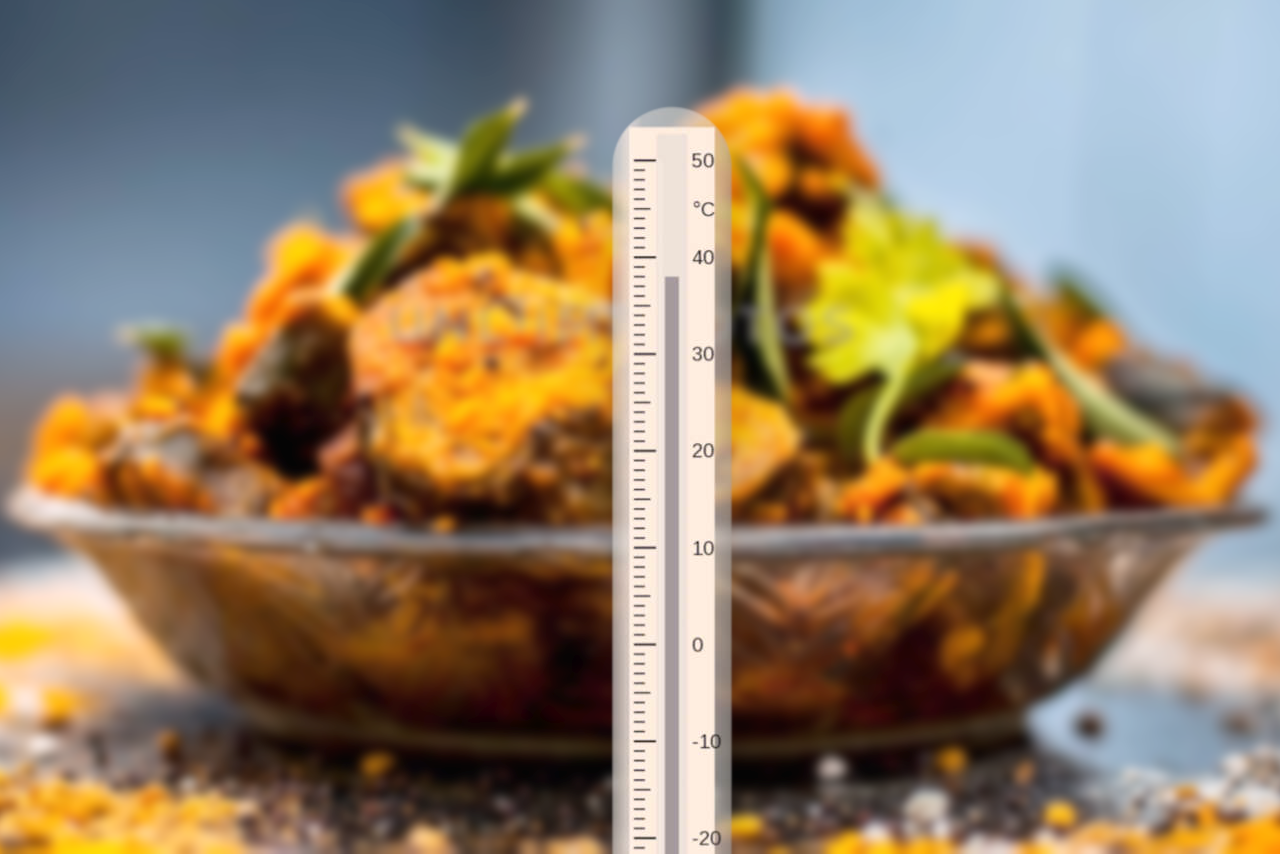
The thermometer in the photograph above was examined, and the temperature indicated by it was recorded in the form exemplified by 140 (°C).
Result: 38 (°C)
